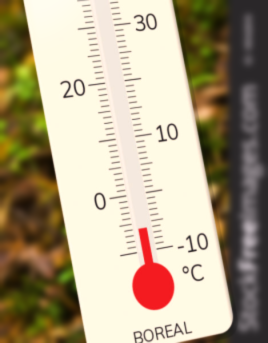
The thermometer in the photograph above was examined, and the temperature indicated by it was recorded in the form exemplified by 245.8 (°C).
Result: -6 (°C)
